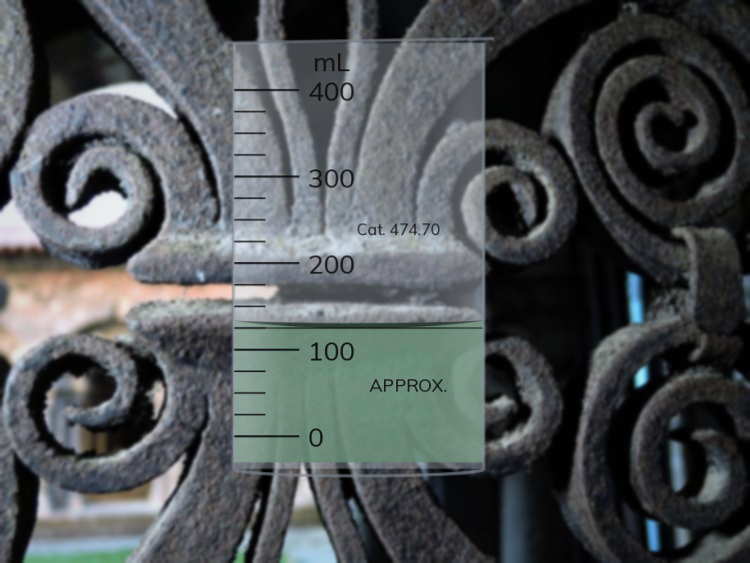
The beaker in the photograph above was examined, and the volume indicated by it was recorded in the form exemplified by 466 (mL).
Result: 125 (mL)
